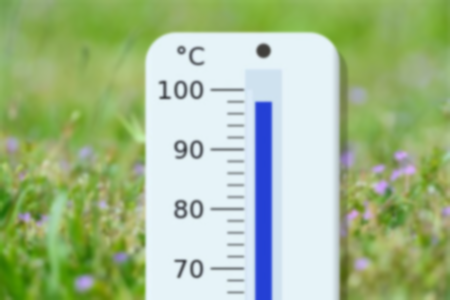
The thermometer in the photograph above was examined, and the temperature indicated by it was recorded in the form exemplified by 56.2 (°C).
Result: 98 (°C)
